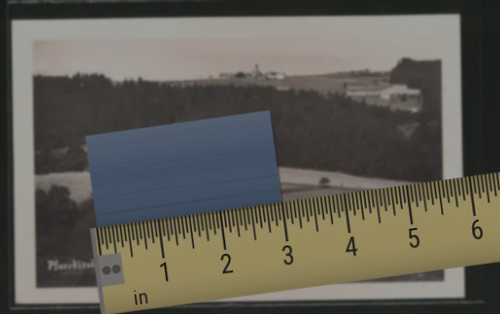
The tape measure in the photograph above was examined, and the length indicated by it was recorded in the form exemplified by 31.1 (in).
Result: 3 (in)
